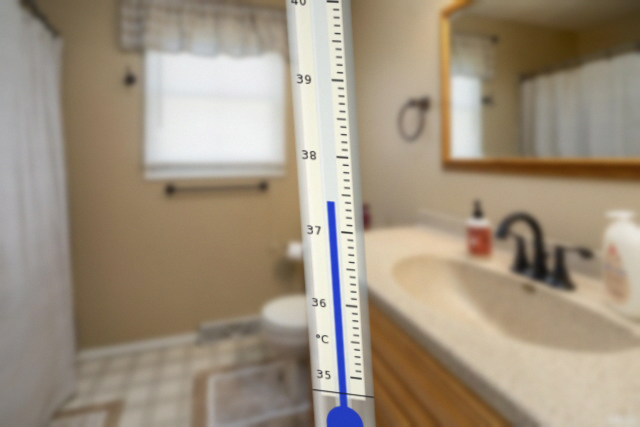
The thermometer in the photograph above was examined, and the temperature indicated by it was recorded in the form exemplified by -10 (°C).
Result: 37.4 (°C)
